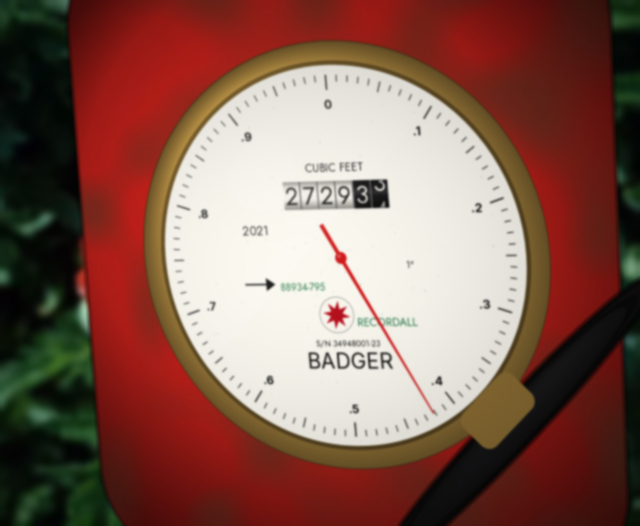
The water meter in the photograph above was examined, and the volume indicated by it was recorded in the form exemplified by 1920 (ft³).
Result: 272933.42 (ft³)
